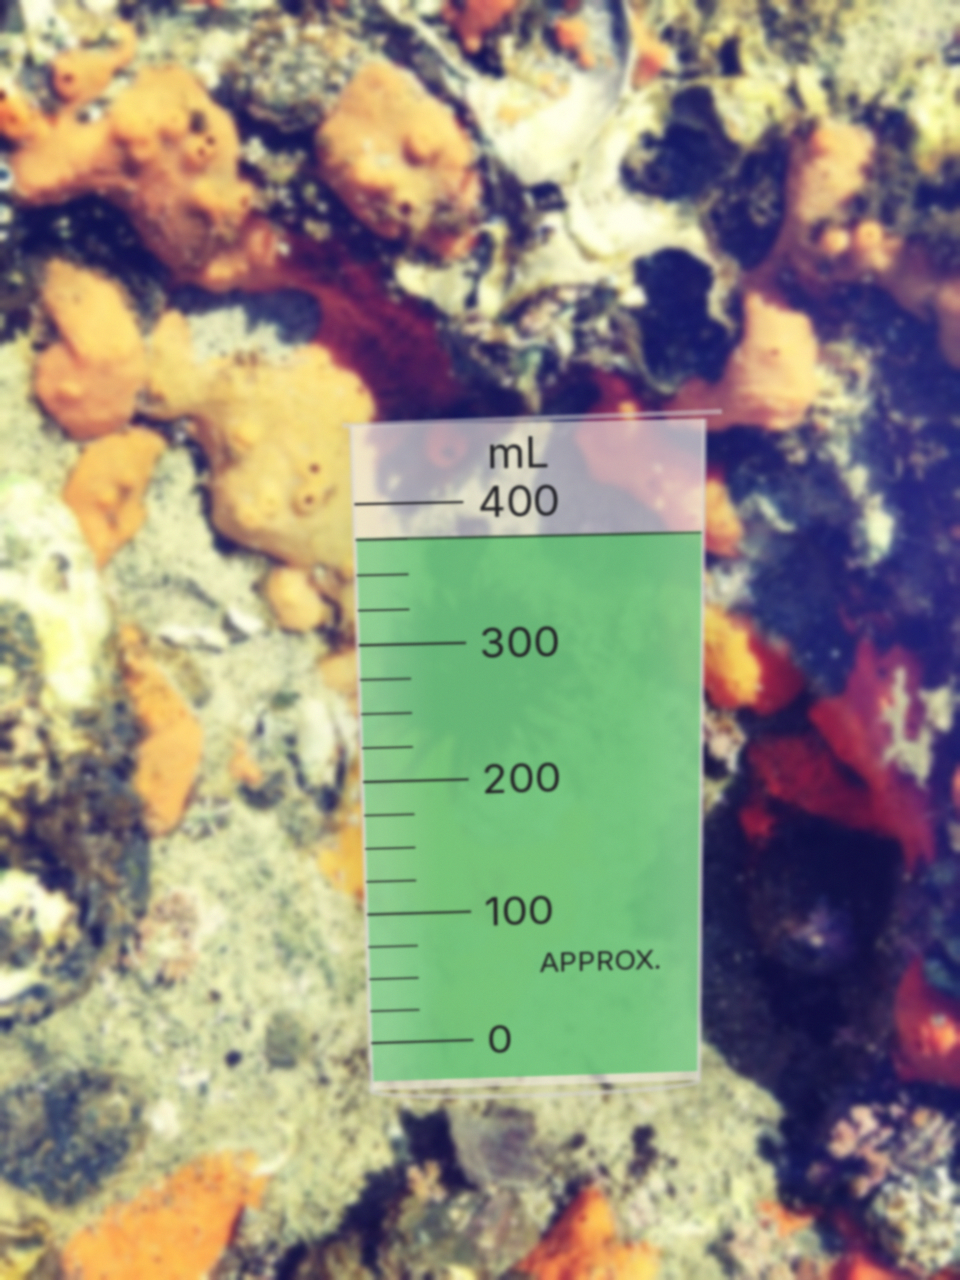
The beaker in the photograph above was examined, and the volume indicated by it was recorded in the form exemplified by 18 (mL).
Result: 375 (mL)
